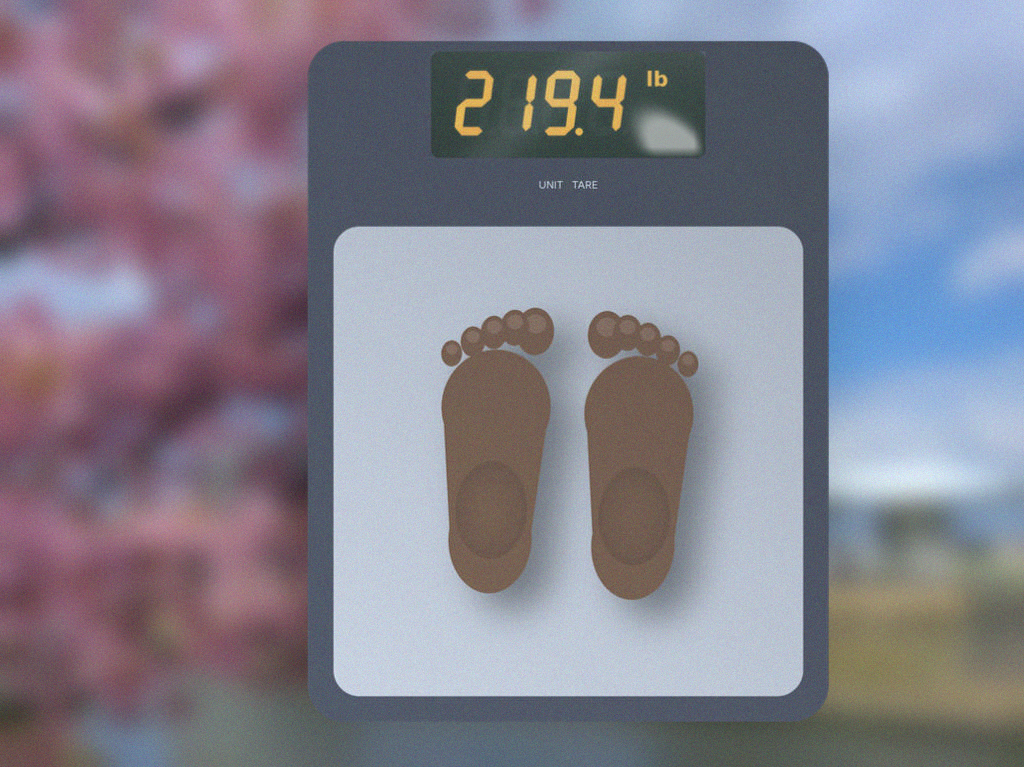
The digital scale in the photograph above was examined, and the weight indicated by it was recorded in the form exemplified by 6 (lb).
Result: 219.4 (lb)
